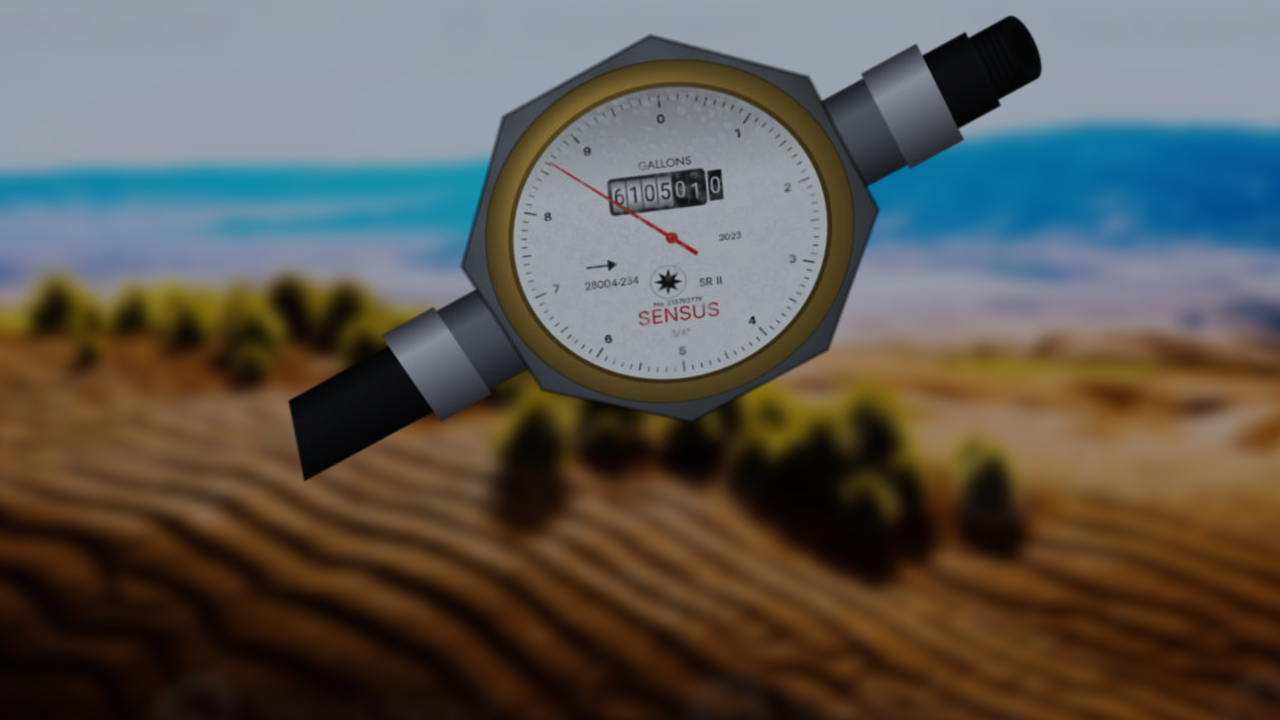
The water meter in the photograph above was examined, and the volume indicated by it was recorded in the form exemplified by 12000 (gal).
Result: 6105008.6 (gal)
